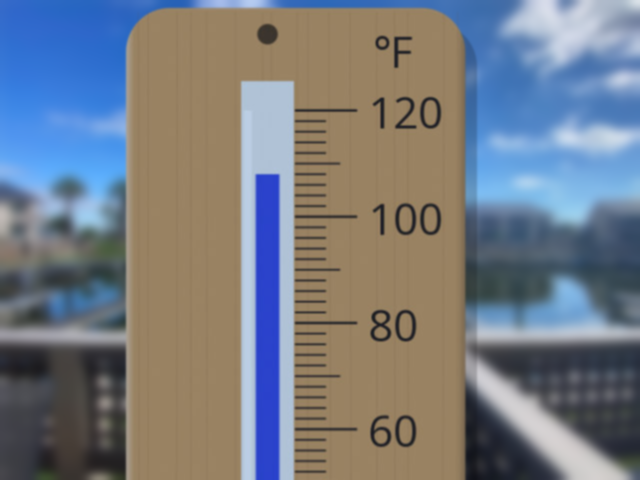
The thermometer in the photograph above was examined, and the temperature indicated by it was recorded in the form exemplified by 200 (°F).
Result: 108 (°F)
